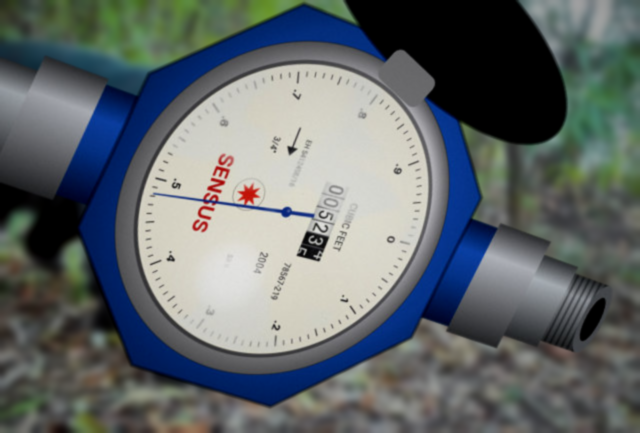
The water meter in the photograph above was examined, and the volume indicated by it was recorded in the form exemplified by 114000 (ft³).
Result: 5234.48 (ft³)
